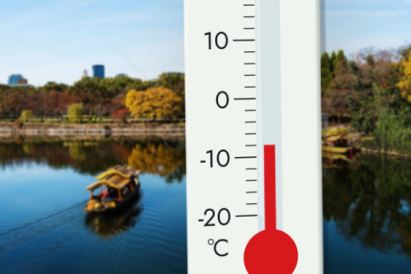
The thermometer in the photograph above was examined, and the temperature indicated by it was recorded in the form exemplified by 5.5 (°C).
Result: -8 (°C)
